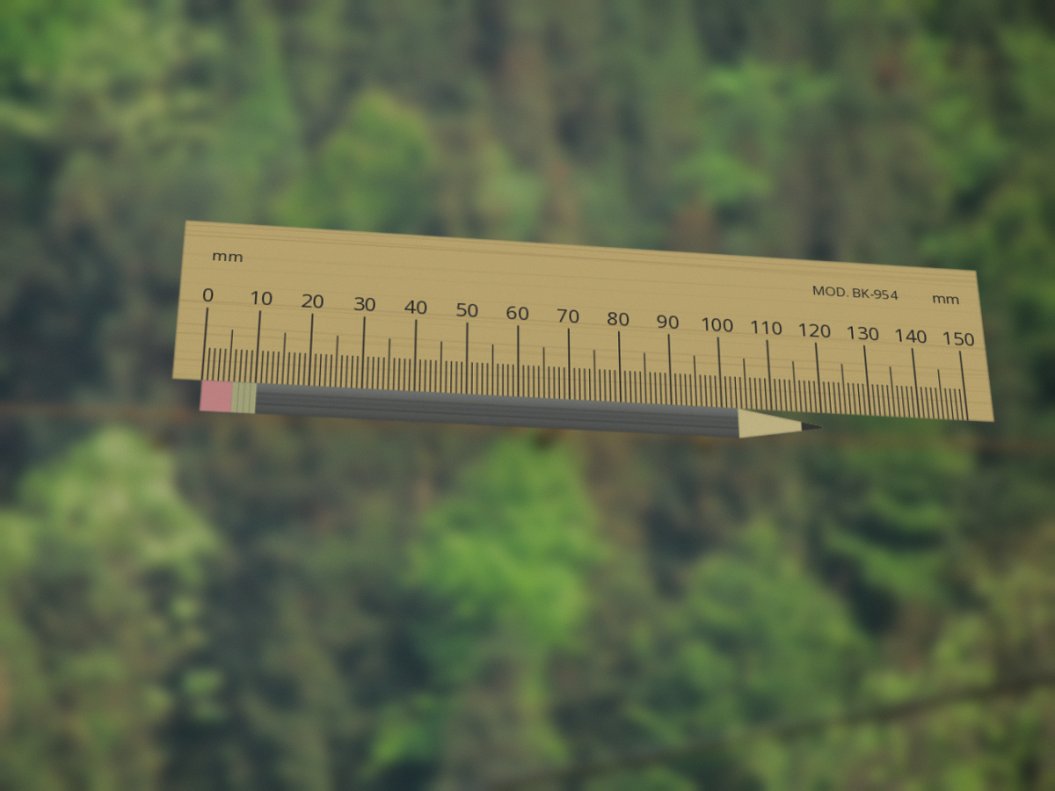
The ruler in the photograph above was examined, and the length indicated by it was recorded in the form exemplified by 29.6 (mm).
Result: 120 (mm)
